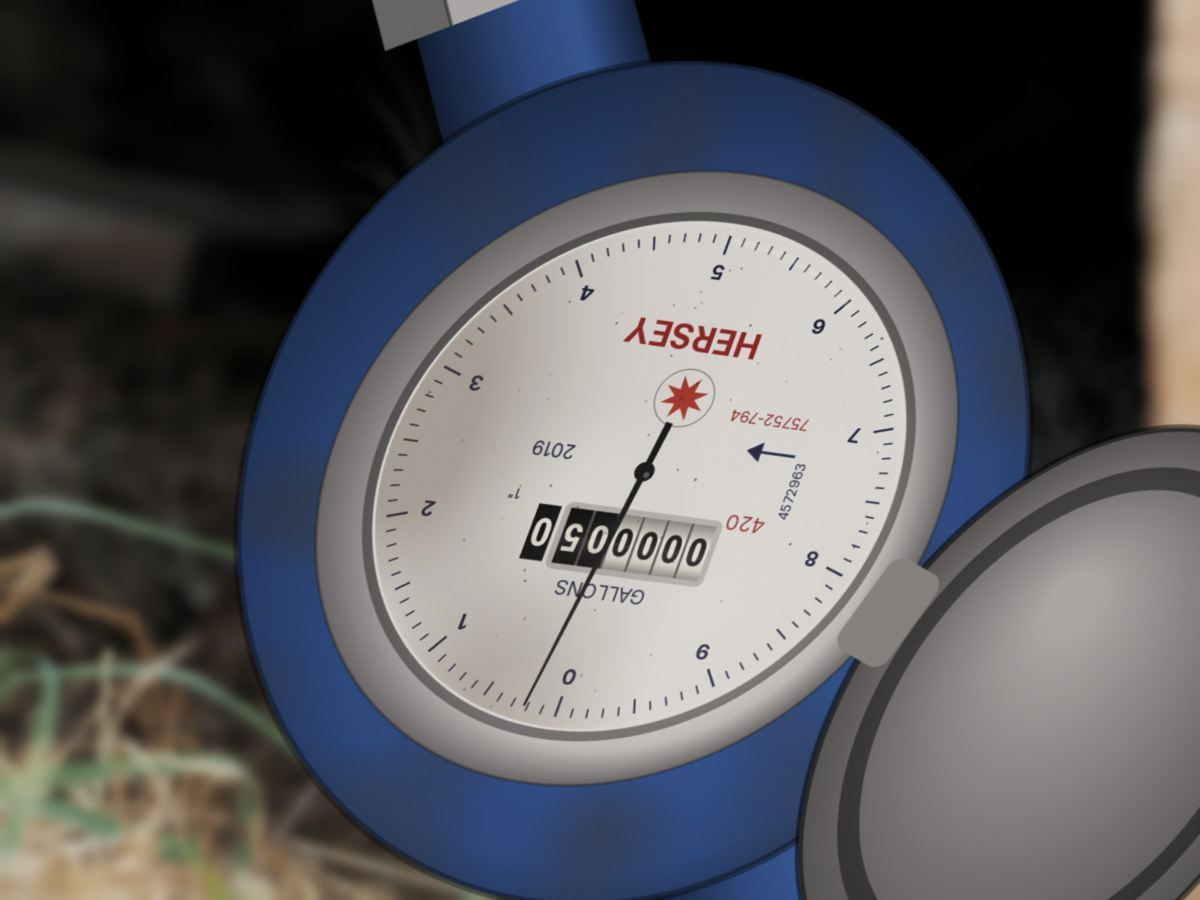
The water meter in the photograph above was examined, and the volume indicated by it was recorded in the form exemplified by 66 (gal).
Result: 50.2 (gal)
